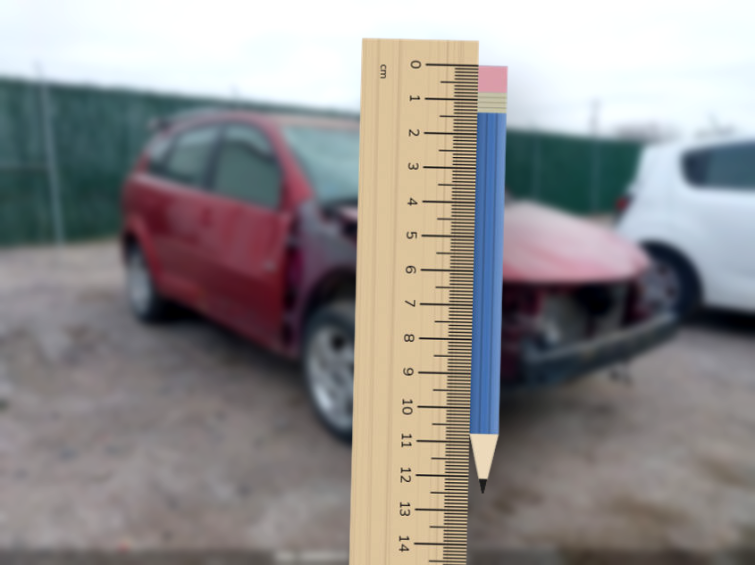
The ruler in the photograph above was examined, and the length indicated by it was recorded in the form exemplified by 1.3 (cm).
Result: 12.5 (cm)
